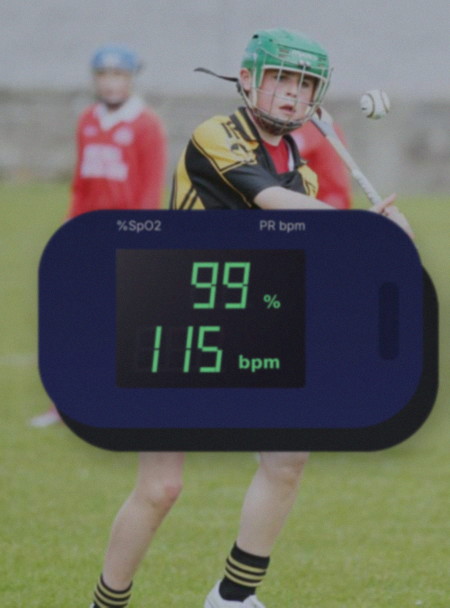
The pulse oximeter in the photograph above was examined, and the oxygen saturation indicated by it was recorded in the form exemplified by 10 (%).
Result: 99 (%)
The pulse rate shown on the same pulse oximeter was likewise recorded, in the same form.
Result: 115 (bpm)
